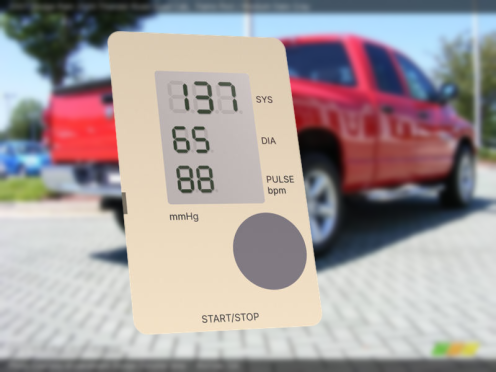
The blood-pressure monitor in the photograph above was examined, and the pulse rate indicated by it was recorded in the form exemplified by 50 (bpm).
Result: 88 (bpm)
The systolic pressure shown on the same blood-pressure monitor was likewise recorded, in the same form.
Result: 137 (mmHg)
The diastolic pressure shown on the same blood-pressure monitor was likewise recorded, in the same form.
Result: 65 (mmHg)
